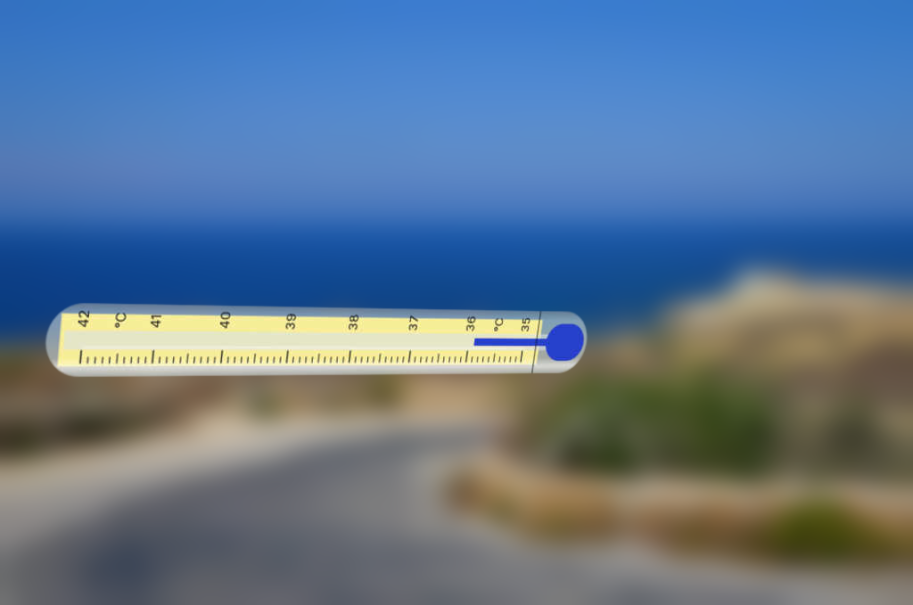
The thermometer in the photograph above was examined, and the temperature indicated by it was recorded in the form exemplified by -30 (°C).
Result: 35.9 (°C)
